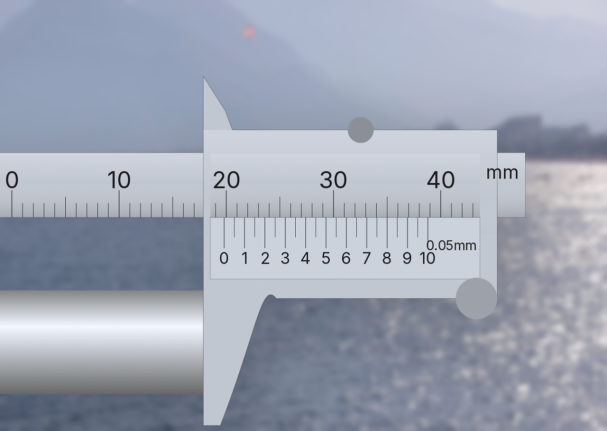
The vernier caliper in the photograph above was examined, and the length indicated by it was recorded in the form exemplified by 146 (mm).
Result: 19.8 (mm)
